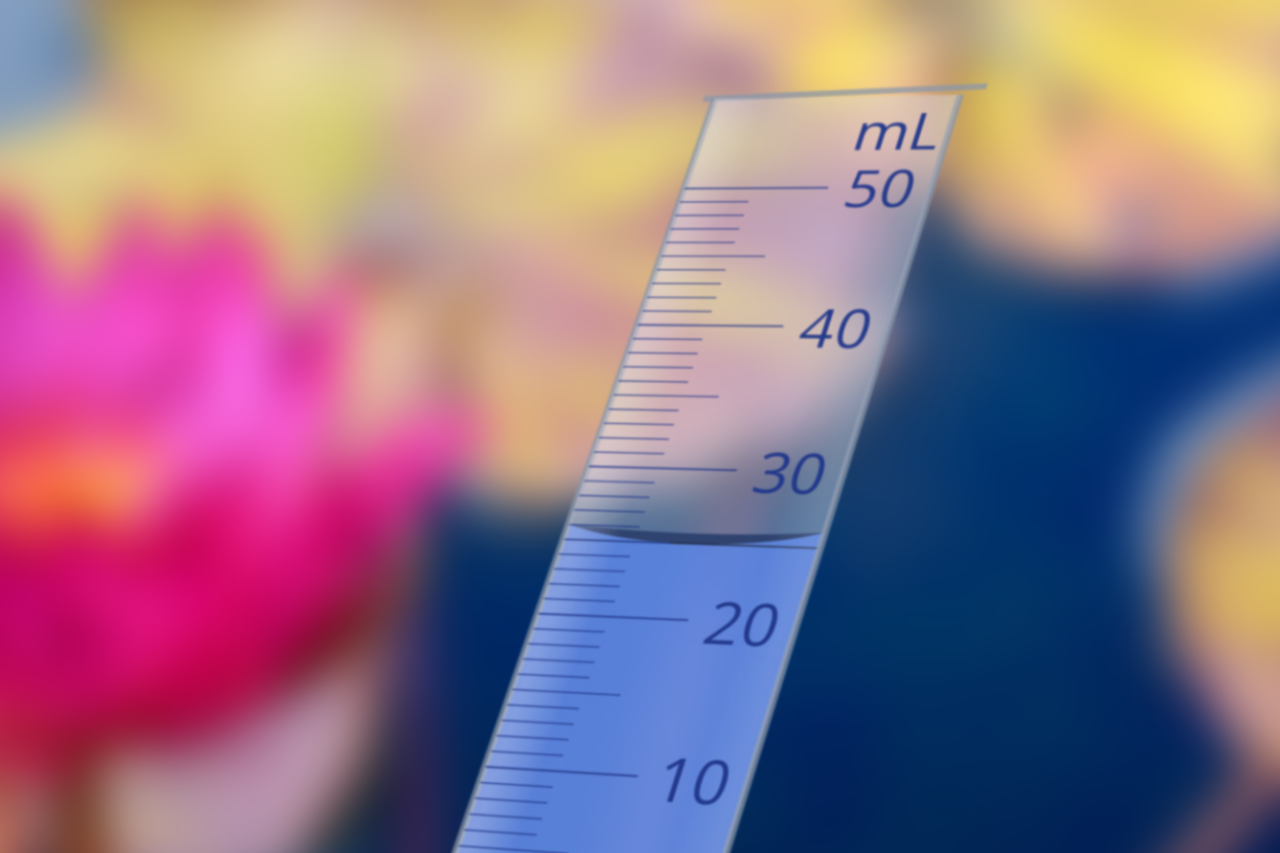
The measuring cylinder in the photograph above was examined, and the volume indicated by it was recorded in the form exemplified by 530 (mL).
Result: 25 (mL)
